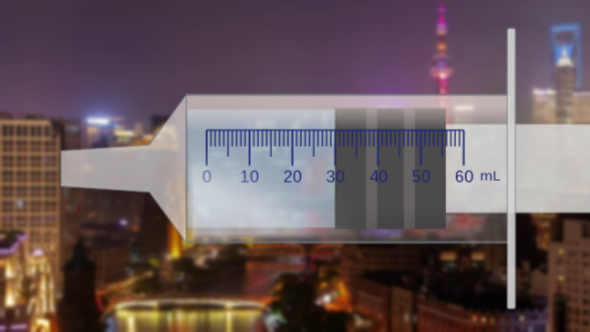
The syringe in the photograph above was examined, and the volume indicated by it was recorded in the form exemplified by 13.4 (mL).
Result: 30 (mL)
